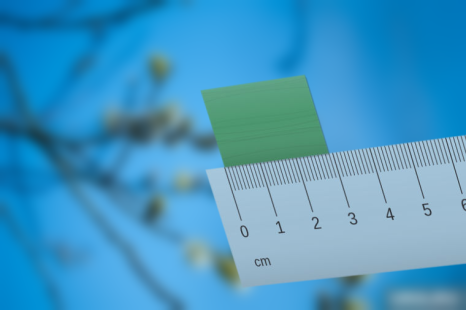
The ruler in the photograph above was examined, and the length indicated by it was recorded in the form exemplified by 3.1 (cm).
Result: 2.9 (cm)
